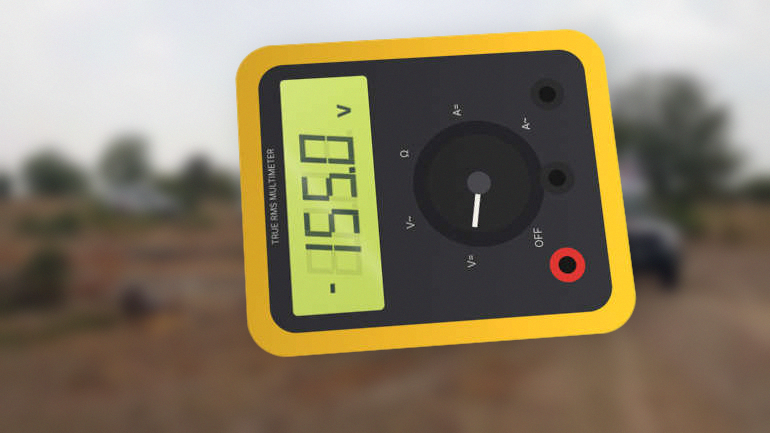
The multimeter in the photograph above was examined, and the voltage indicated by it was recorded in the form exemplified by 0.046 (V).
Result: -155.0 (V)
